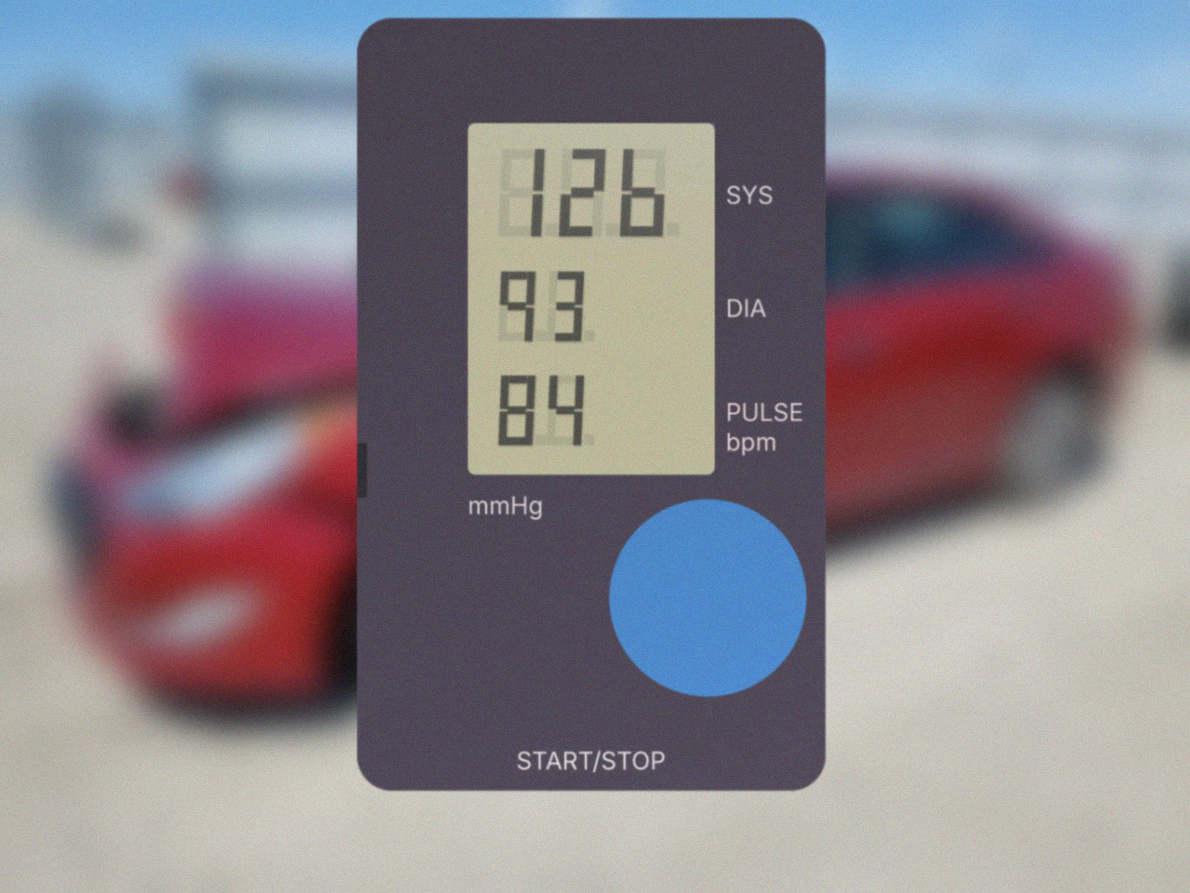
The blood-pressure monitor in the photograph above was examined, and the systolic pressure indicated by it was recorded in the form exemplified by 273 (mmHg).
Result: 126 (mmHg)
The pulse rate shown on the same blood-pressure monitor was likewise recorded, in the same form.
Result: 84 (bpm)
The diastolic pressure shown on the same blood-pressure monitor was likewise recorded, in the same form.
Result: 93 (mmHg)
